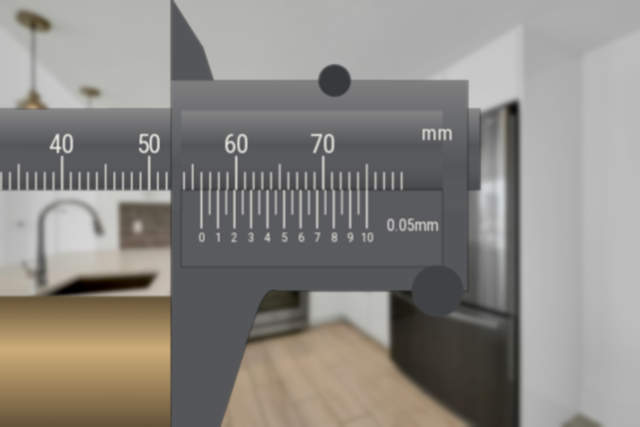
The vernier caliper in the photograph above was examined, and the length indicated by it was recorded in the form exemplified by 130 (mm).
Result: 56.0 (mm)
